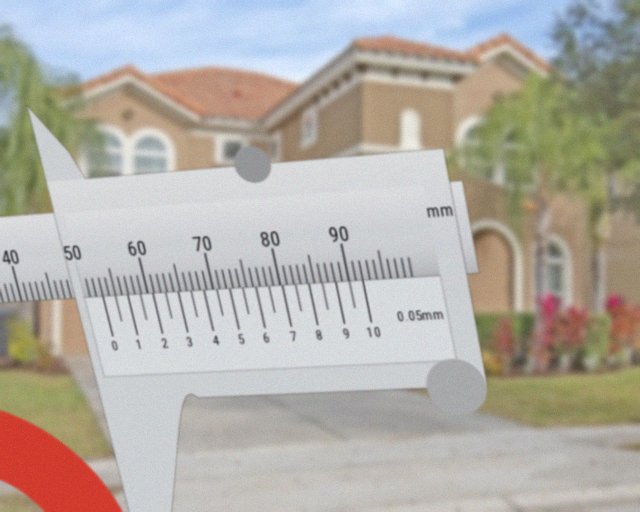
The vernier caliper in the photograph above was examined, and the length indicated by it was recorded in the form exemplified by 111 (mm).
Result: 53.0 (mm)
